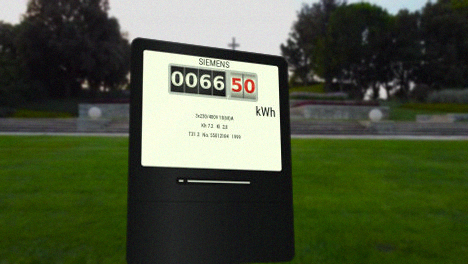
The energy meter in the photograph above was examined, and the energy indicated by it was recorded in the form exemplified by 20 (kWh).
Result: 66.50 (kWh)
